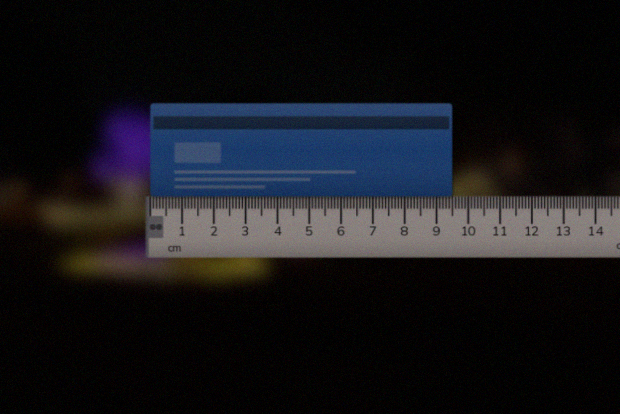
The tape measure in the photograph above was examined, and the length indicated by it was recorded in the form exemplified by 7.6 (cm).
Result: 9.5 (cm)
